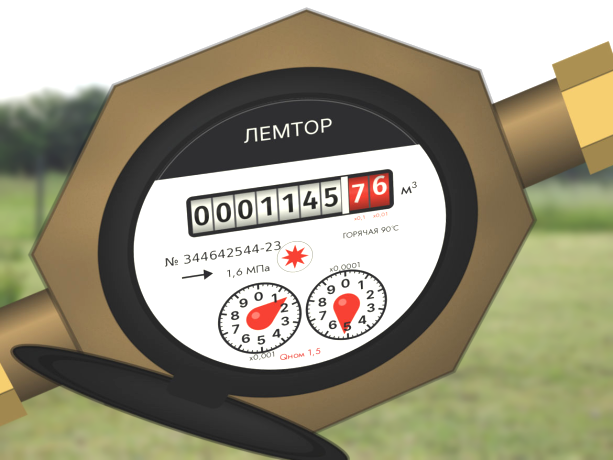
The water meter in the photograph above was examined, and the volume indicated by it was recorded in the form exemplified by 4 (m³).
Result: 1145.7615 (m³)
